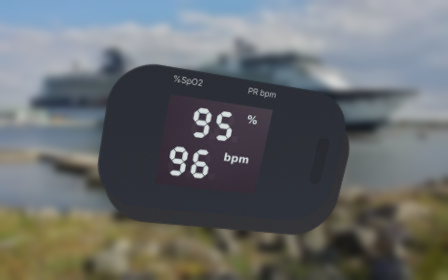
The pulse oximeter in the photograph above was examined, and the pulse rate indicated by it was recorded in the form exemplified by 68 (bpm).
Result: 96 (bpm)
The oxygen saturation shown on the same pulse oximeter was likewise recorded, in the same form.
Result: 95 (%)
